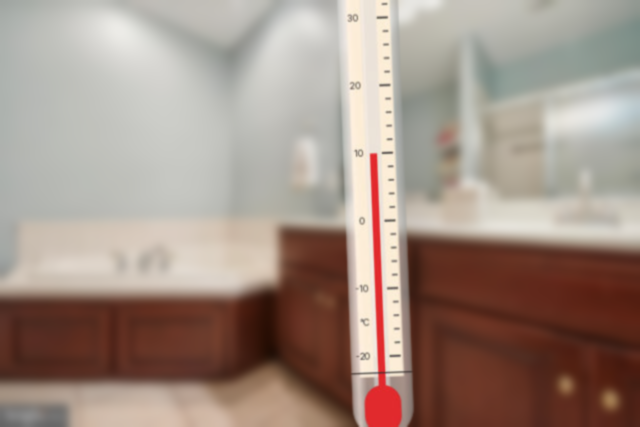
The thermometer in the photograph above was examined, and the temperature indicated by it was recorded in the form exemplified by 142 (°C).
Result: 10 (°C)
